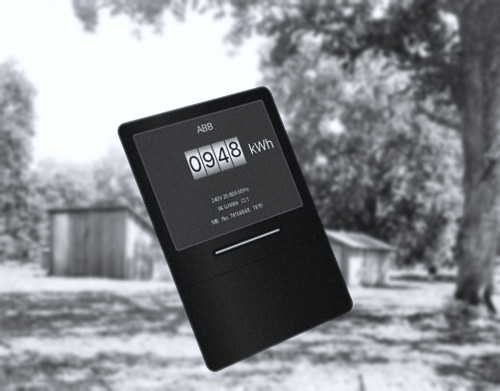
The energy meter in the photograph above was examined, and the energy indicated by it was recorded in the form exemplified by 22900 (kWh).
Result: 948 (kWh)
